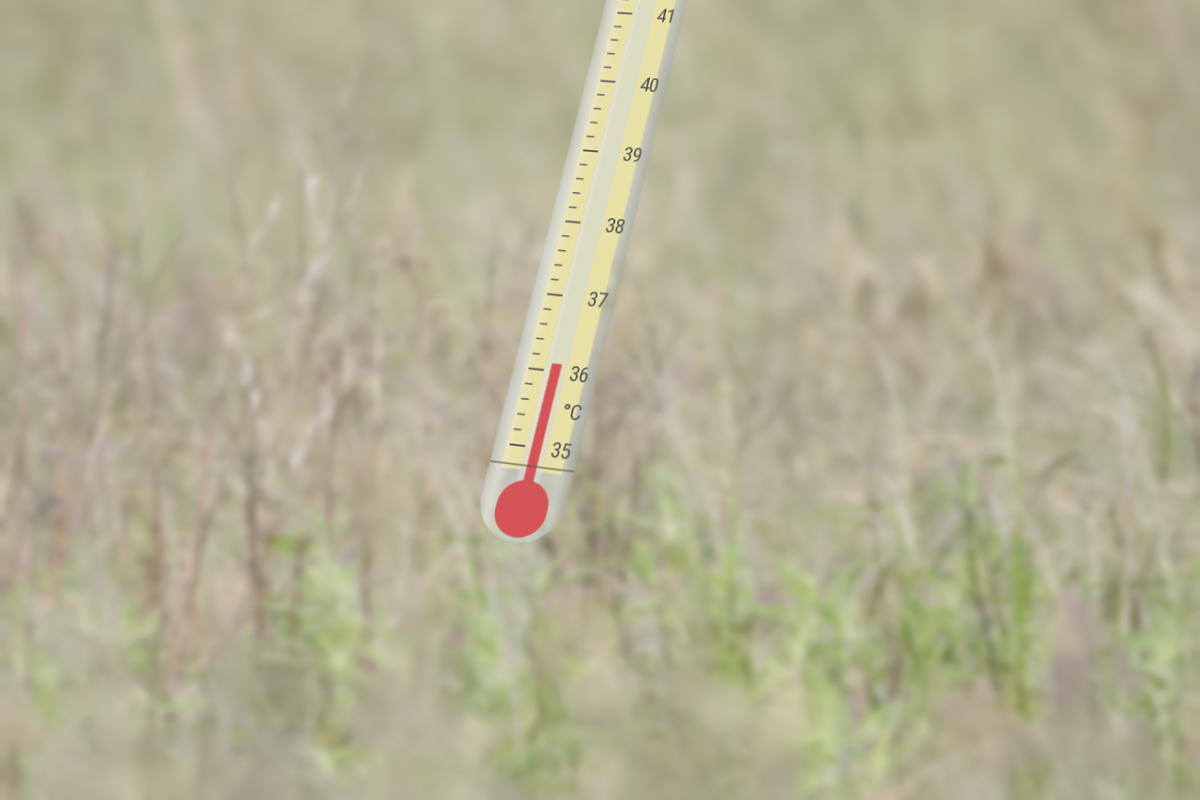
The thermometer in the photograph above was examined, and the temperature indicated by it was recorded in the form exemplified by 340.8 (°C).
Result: 36.1 (°C)
